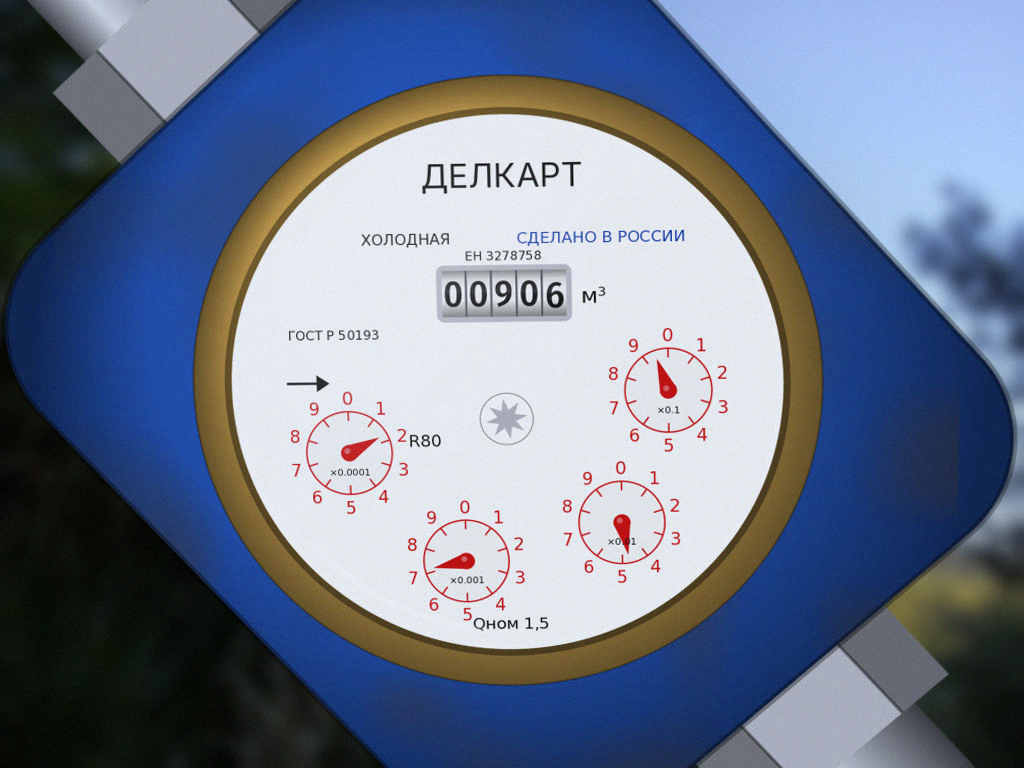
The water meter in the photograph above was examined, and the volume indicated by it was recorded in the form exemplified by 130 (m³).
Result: 905.9471 (m³)
